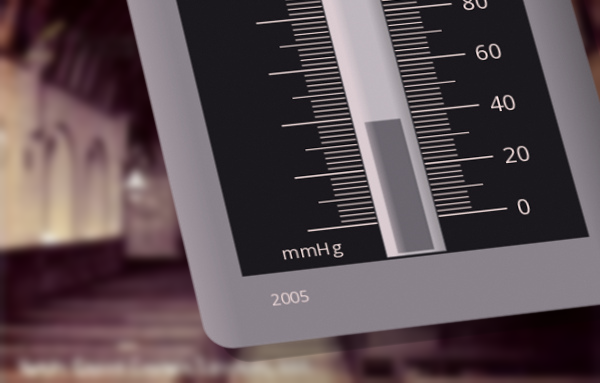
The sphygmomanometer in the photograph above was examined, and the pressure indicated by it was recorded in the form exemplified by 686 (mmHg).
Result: 38 (mmHg)
